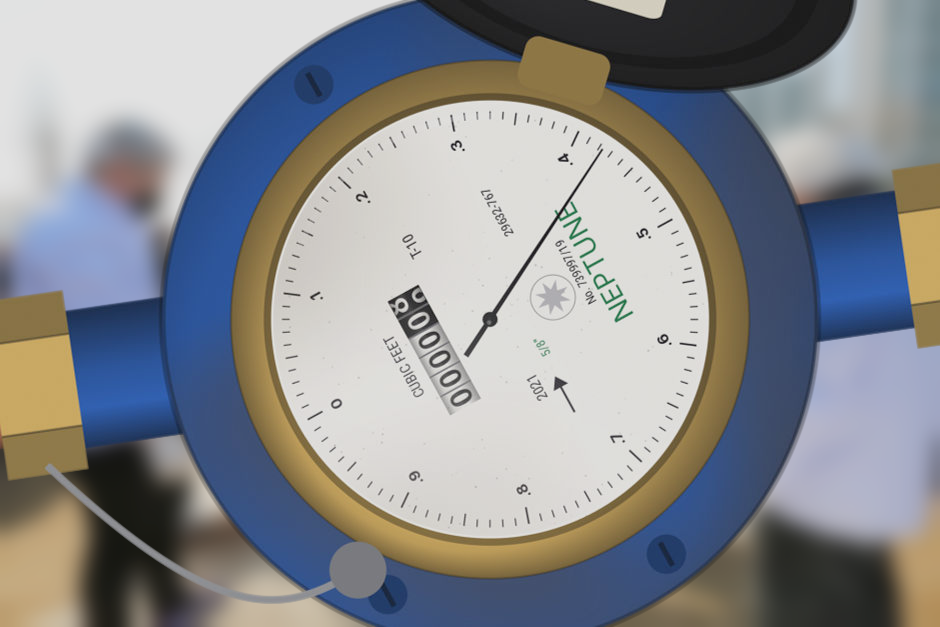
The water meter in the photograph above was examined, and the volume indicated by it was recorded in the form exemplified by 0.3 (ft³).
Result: 8.42 (ft³)
